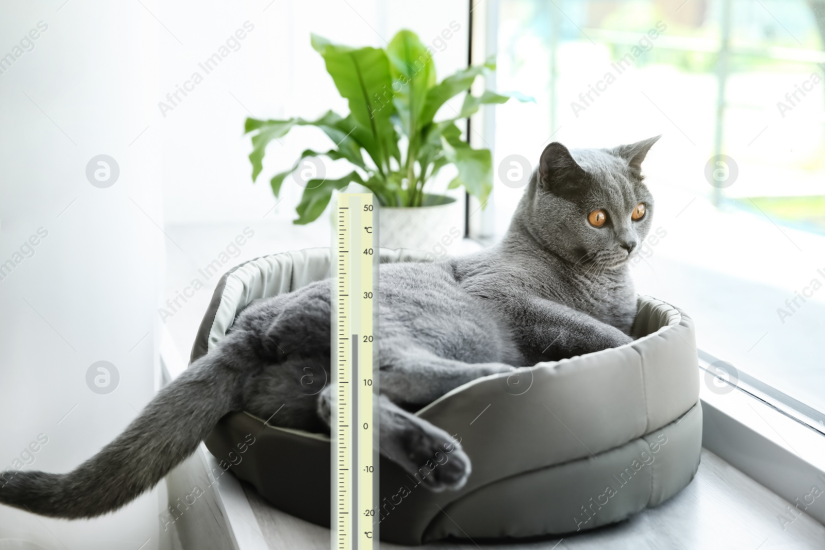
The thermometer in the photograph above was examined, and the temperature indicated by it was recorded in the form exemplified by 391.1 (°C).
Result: 21 (°C)
